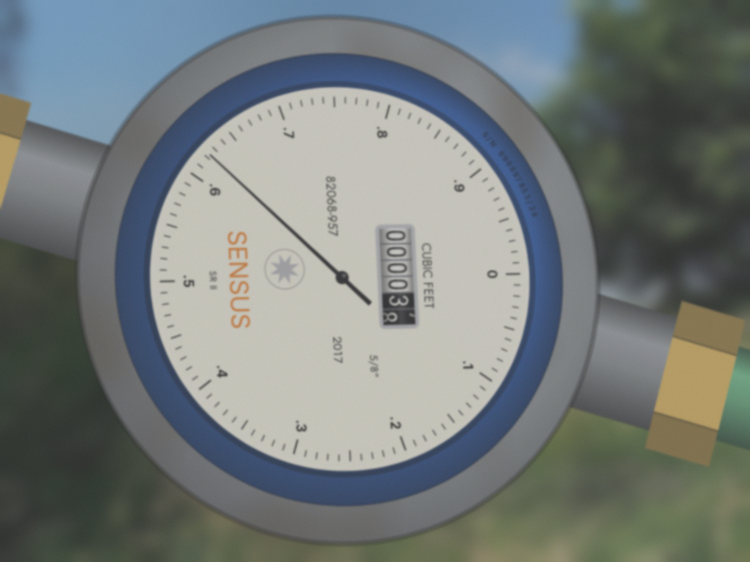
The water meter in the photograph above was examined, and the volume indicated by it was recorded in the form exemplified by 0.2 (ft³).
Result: 37.62 (ft³)
